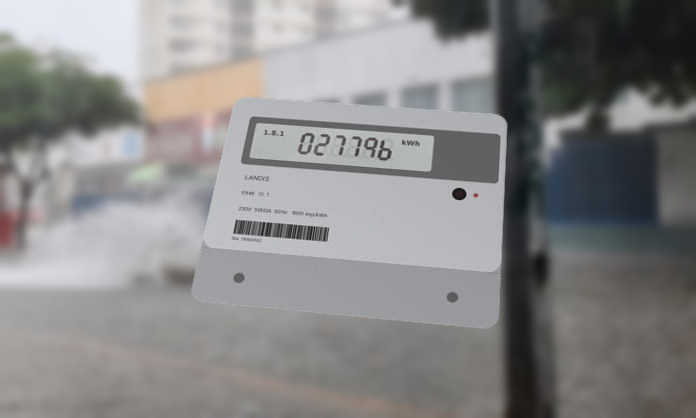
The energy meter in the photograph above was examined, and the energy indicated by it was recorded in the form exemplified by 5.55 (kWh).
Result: 27796 (kWh)
